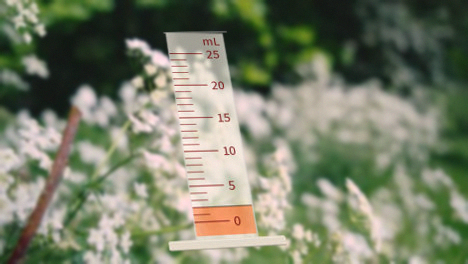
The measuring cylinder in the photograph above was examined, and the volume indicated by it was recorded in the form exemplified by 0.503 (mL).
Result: 2 (mL)
